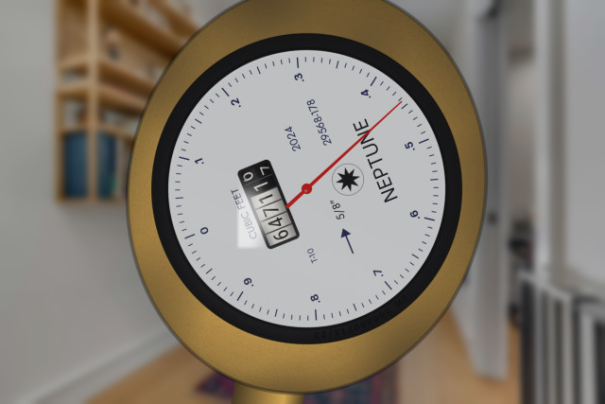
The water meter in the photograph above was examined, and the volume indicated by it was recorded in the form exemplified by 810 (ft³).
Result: 647116.44 (ft³)
